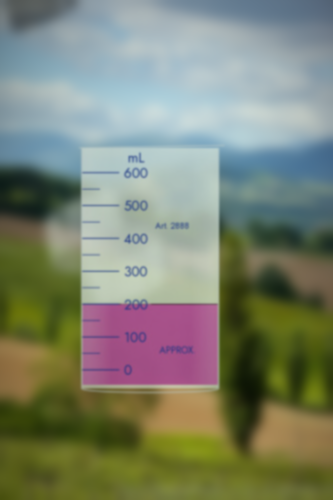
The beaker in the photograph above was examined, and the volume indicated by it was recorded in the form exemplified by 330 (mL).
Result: 200 (mL)
